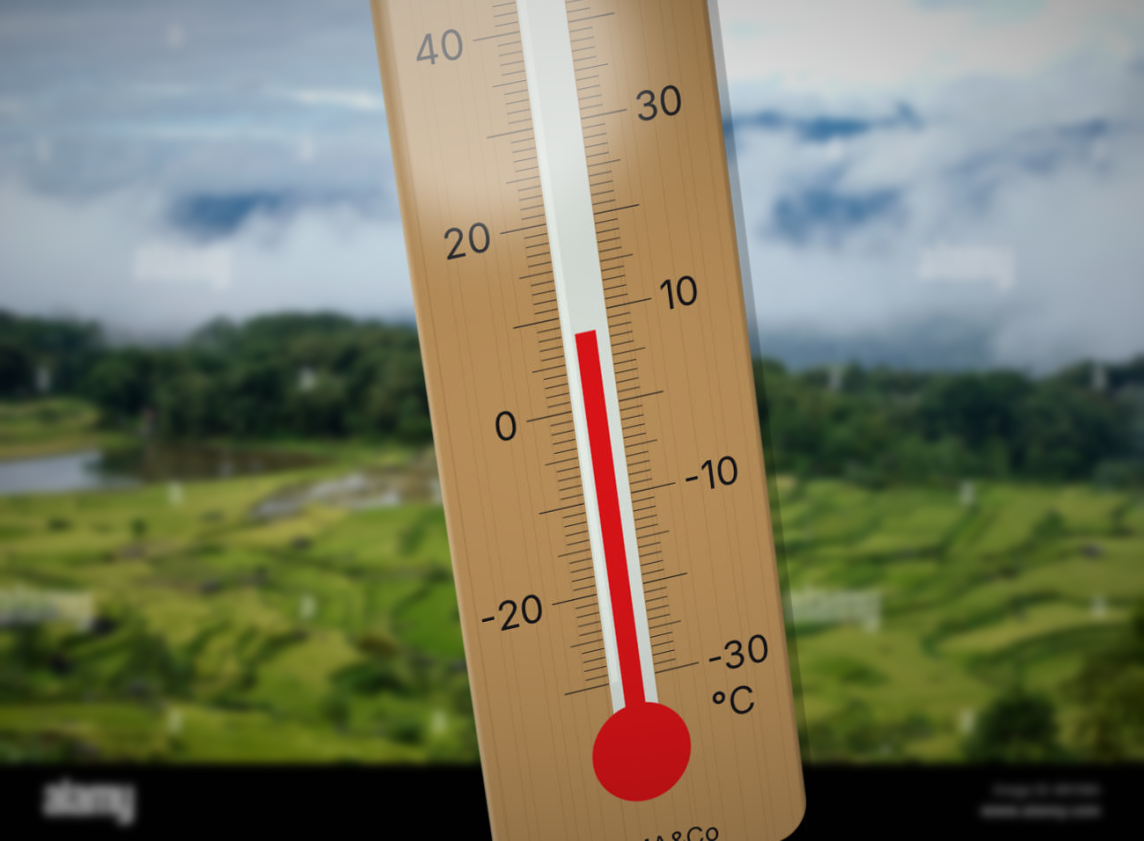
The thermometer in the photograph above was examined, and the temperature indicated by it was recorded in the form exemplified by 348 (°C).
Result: 8 (°C)
